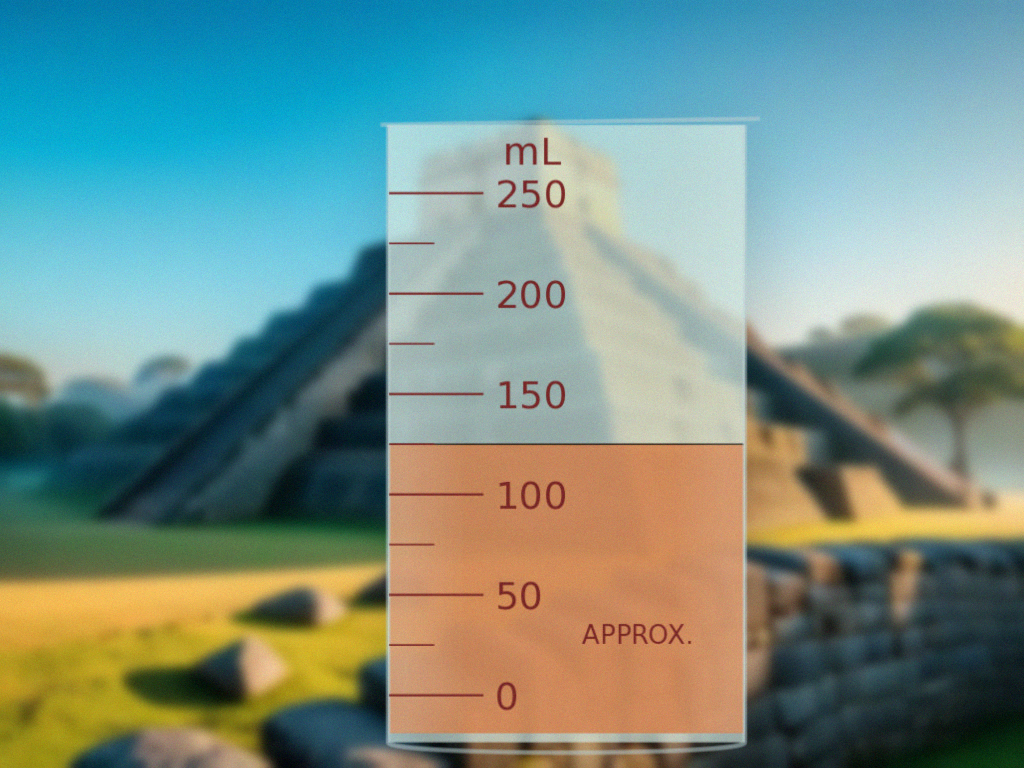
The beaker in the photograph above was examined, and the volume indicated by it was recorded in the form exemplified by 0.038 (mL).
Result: 125 (mL)
